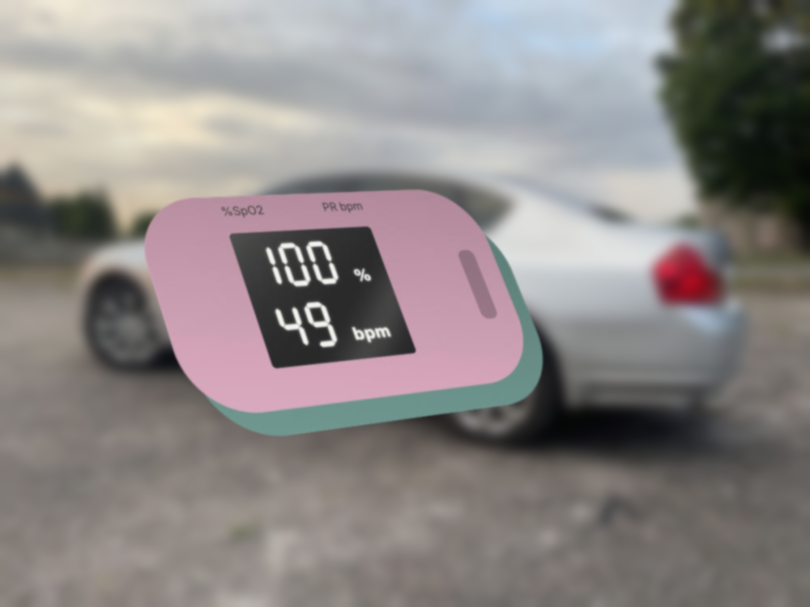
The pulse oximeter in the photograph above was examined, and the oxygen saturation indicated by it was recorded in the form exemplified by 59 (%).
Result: 100 (%)
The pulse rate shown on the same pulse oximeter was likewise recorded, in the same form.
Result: 49 (bpm)
